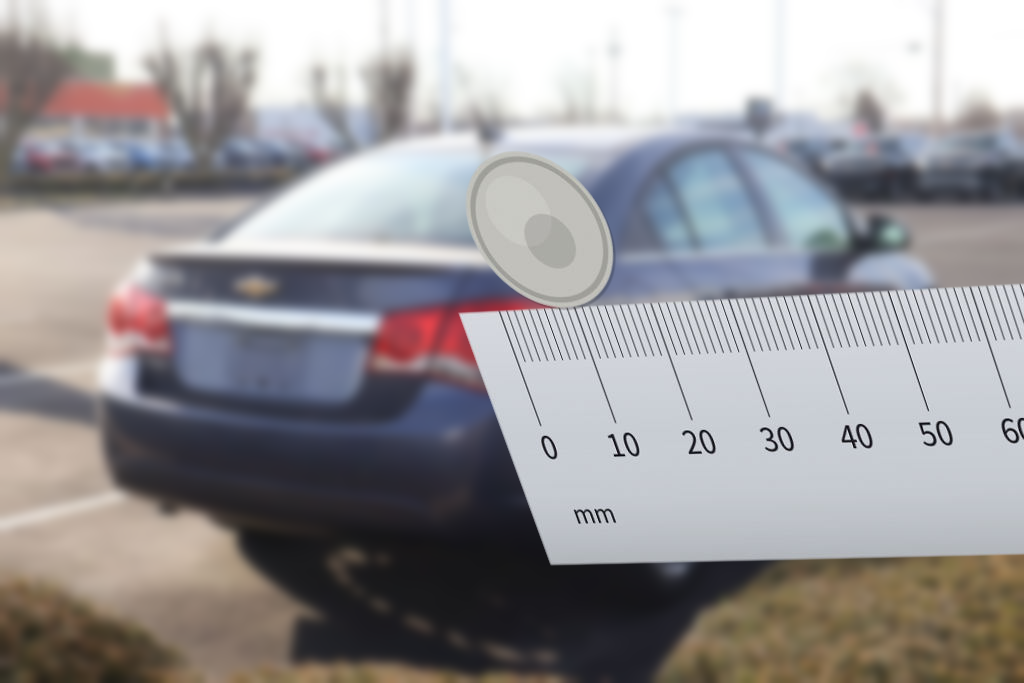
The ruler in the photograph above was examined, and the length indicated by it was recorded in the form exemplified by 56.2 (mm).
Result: 18 (mm)
